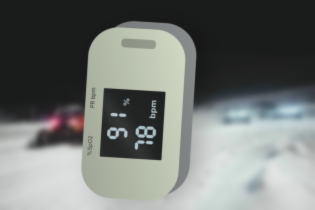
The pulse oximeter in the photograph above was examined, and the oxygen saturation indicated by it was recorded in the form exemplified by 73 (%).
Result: 91 (%)
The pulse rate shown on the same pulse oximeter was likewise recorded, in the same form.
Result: 78 (bpm)
